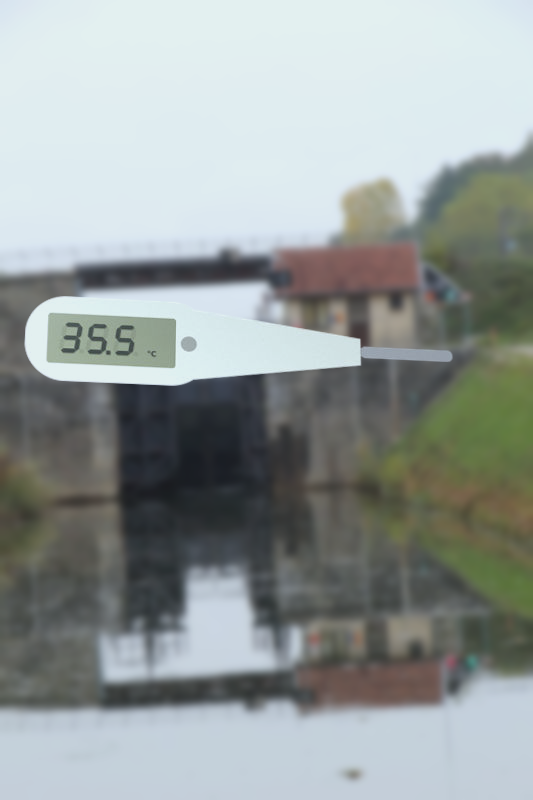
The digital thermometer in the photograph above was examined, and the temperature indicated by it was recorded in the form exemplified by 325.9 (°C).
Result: 35.5 (°C)
